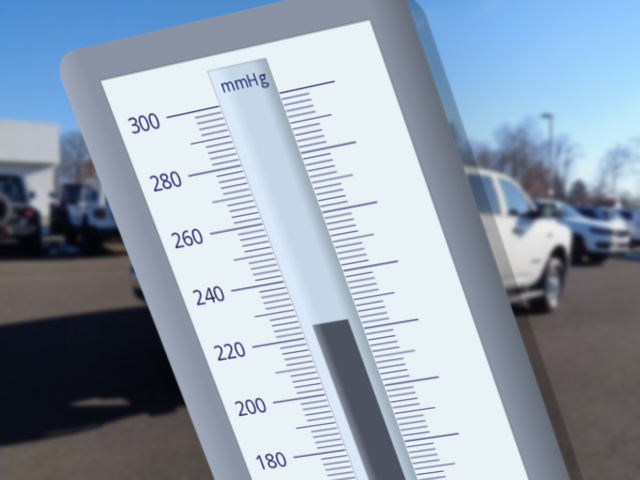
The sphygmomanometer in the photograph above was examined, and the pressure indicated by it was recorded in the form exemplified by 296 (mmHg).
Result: 224 (mmHg)
